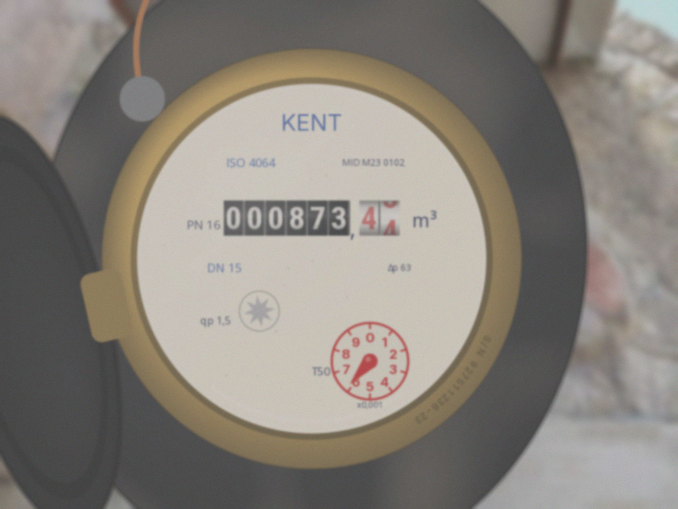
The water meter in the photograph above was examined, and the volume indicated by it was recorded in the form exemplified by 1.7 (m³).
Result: 873.436 (m³)
